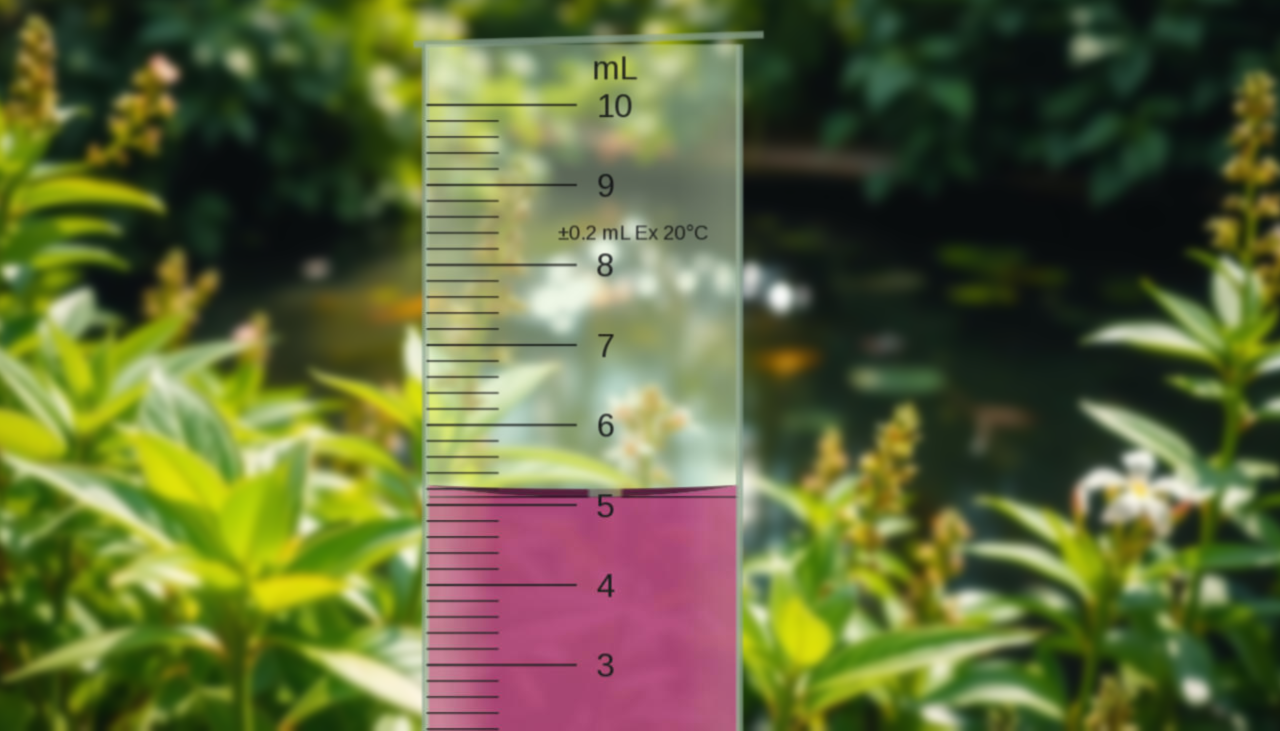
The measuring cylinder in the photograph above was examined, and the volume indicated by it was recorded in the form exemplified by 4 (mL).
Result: 5.1 (mL)
